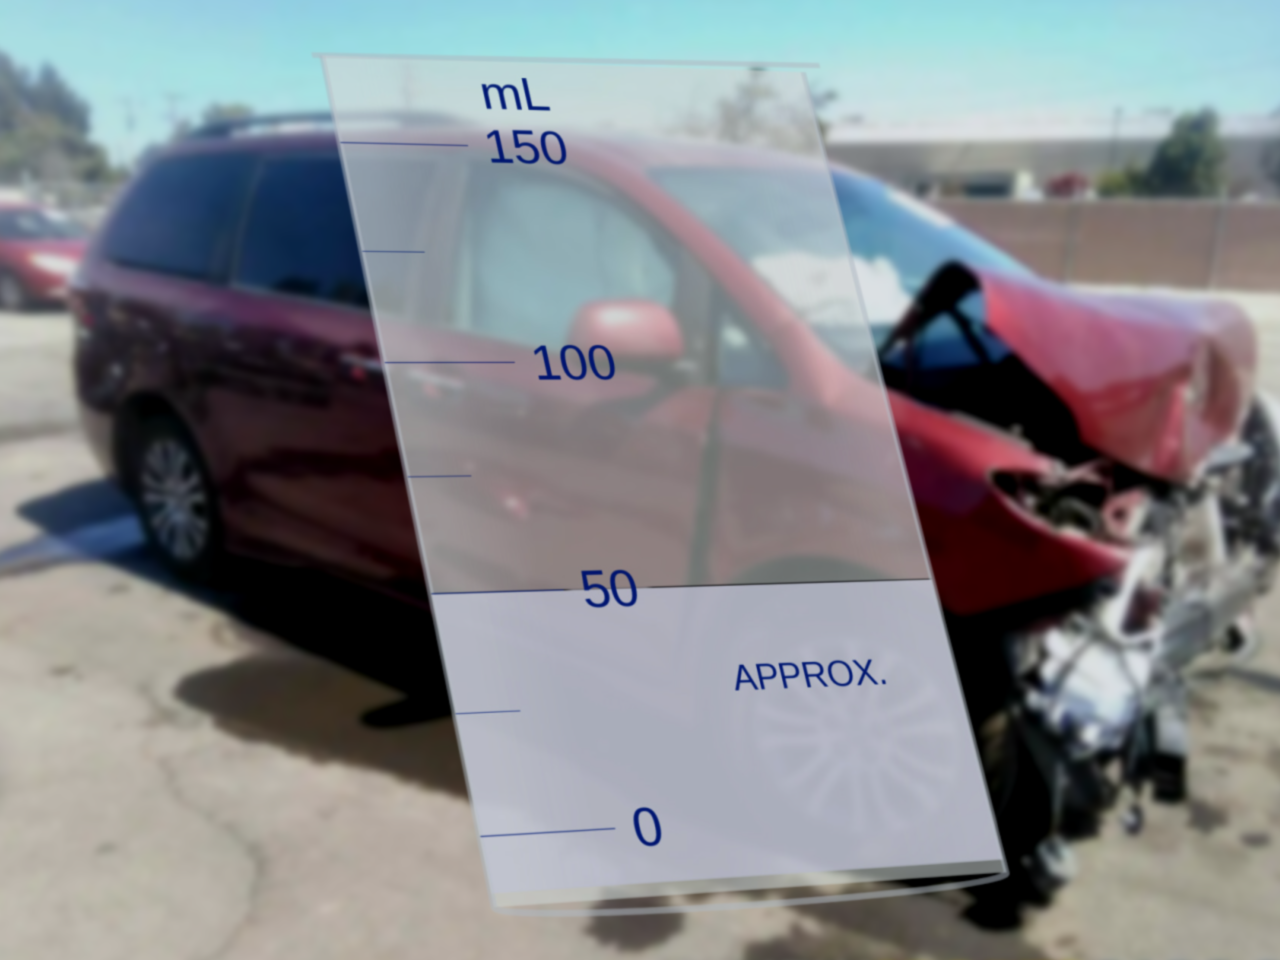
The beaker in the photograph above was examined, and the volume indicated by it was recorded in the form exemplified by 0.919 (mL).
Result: 50 (mL)
